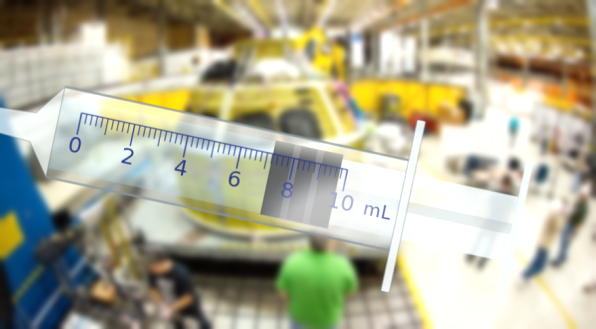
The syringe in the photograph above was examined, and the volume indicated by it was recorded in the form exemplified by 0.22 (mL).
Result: 7.2 (mL)
